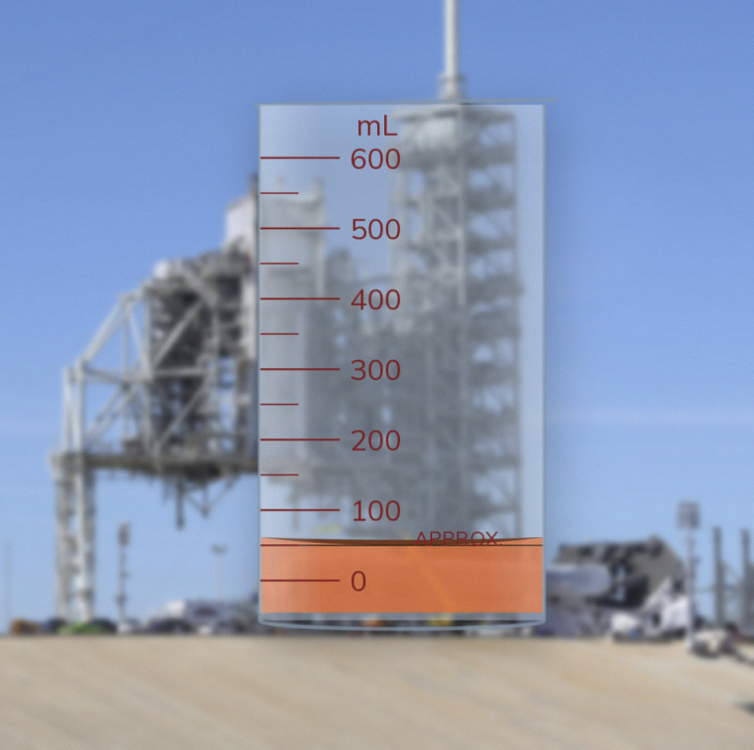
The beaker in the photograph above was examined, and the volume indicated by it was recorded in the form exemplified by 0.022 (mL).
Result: 50 (mL)
